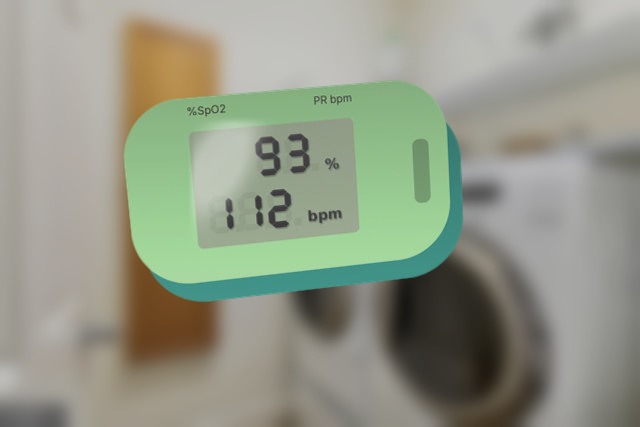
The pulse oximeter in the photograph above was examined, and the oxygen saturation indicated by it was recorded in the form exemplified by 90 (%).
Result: 93 (%)
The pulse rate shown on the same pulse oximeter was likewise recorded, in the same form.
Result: 112 (bpm)
